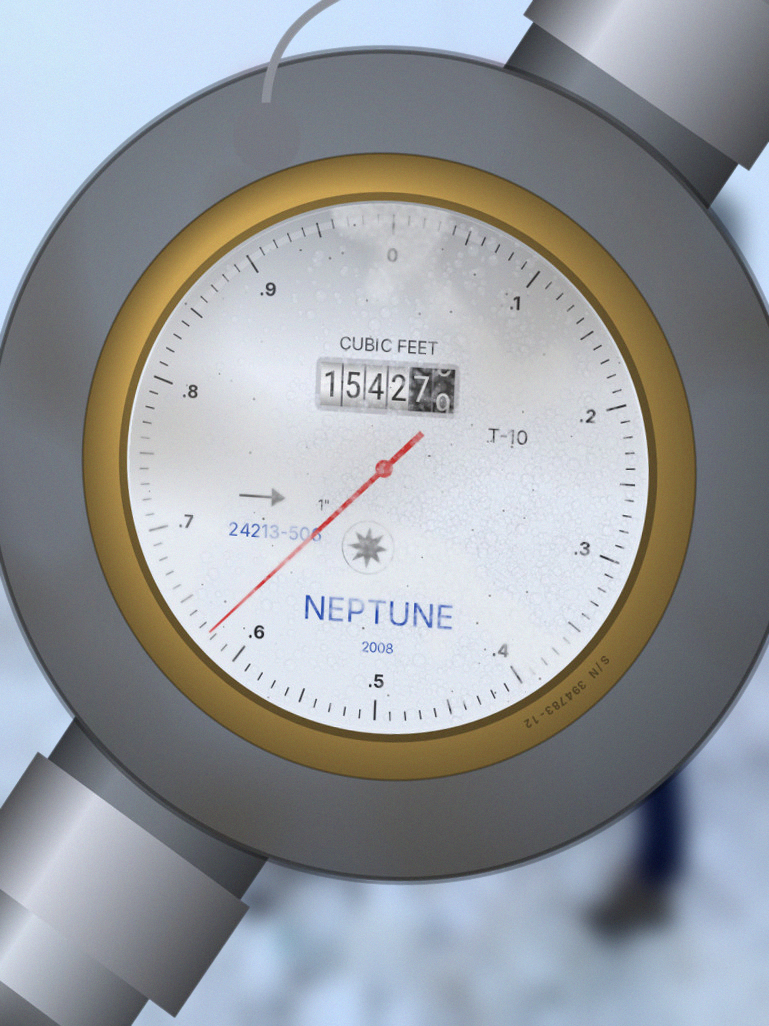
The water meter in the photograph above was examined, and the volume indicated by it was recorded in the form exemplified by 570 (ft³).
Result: 154278.62 (ft³)
